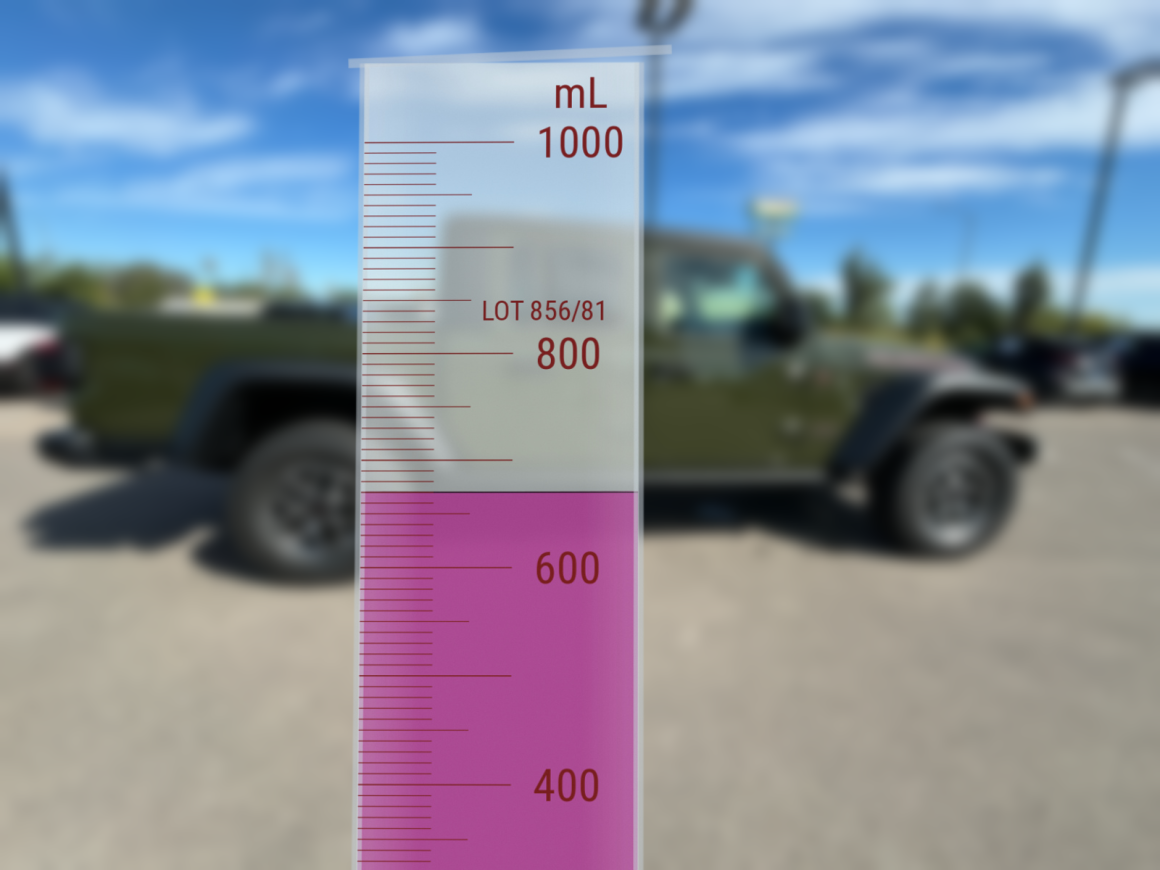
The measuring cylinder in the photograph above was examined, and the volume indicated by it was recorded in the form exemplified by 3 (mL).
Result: 670 (mL)
